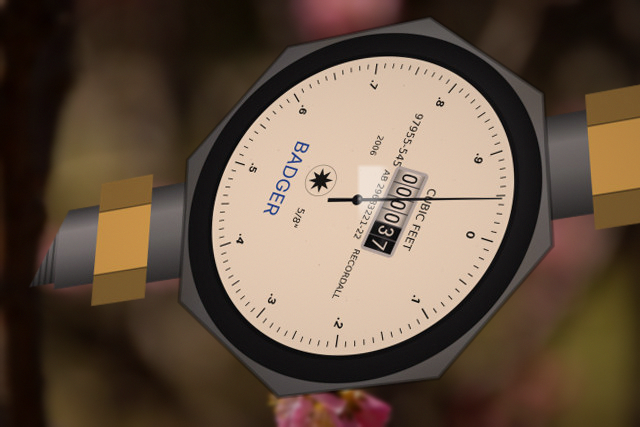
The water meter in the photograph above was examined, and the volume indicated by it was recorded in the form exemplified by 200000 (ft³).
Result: 36.95 (ft³)
